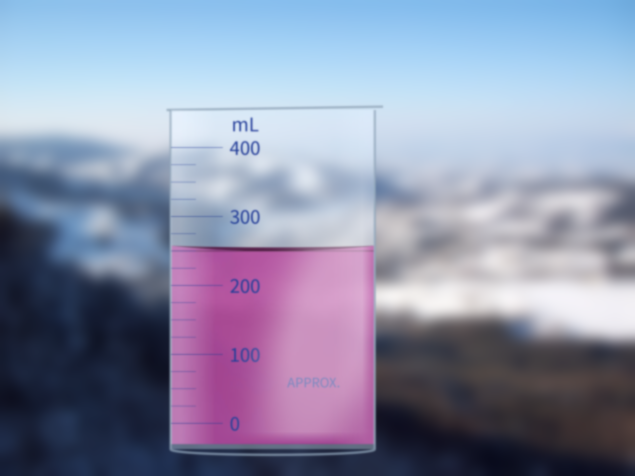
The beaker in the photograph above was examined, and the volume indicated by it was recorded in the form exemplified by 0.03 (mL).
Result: 250 (mL)
